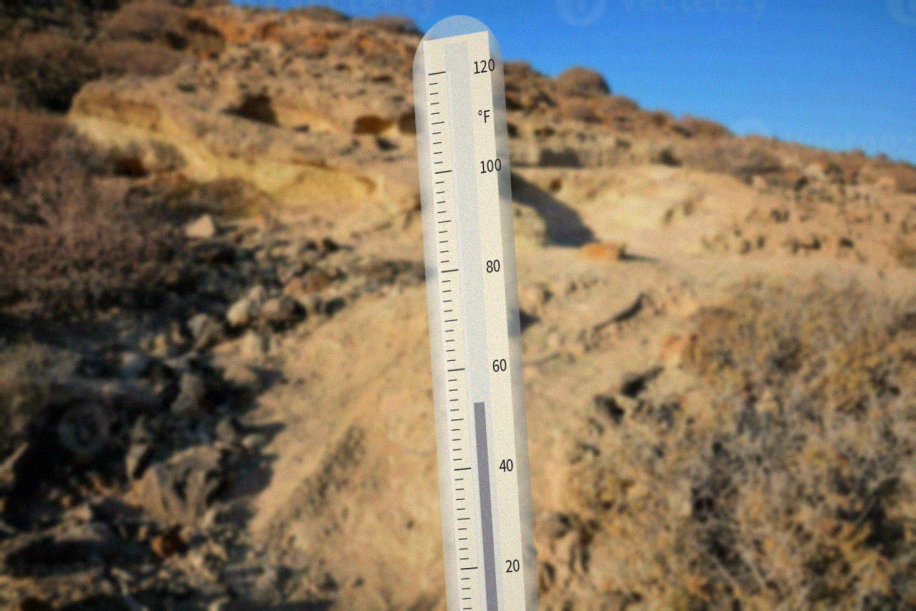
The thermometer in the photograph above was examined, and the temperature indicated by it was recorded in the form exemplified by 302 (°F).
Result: 53 (°F)
